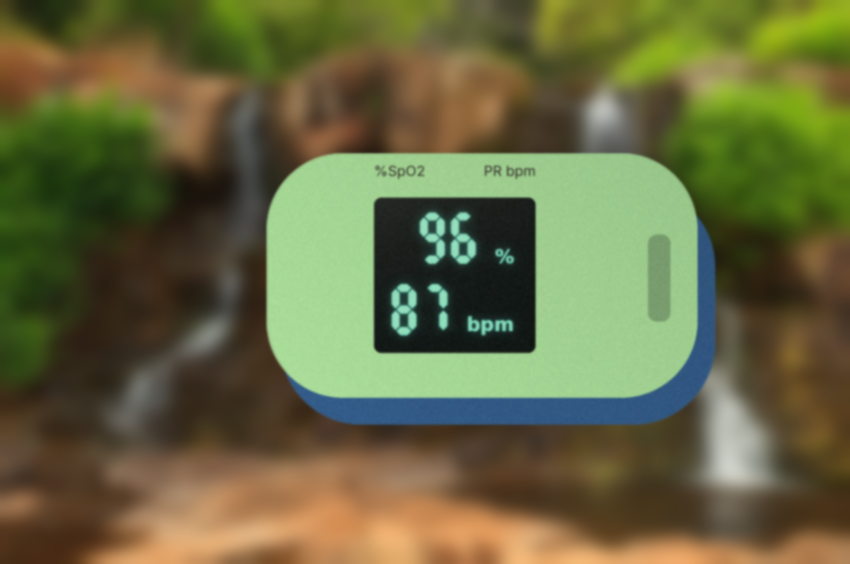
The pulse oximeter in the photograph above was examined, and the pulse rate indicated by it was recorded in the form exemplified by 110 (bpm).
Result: 87 (bpm)
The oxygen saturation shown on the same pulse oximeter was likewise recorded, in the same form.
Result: 96 (%)
